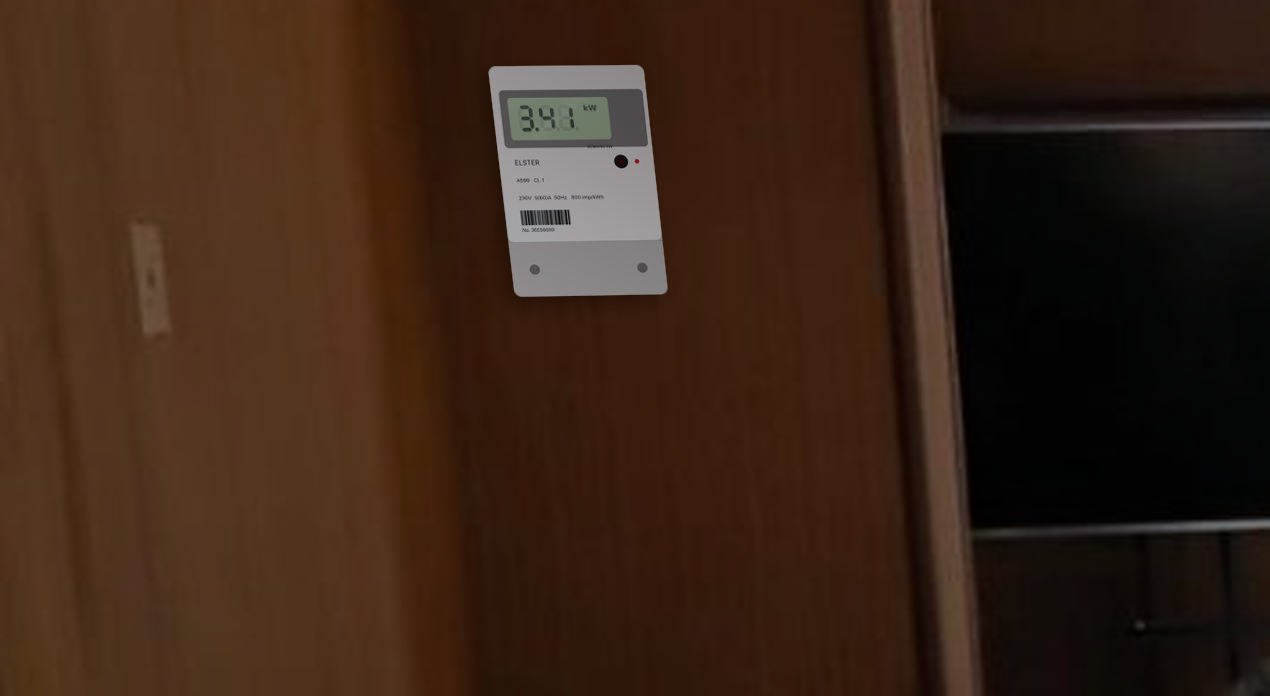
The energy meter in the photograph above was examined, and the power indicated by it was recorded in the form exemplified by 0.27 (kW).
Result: 3.41 (kW)
